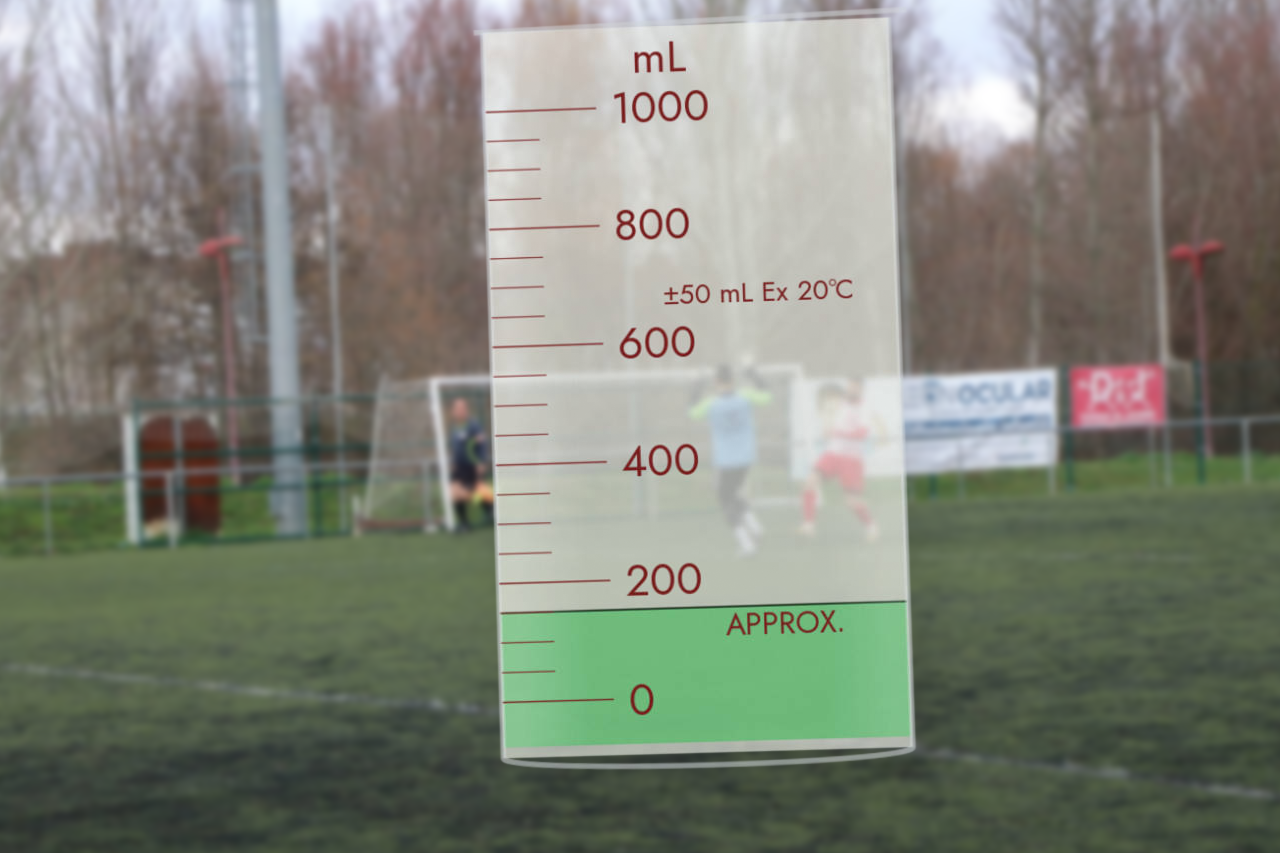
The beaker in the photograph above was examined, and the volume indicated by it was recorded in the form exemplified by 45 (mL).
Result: 150 (mL)
